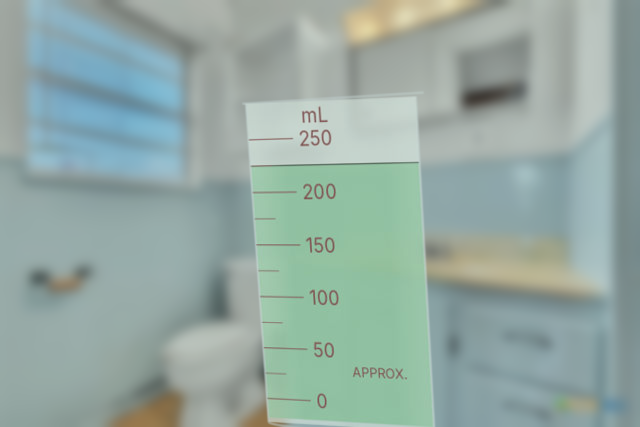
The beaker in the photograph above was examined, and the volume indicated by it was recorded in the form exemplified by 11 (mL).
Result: 225 (mL)
